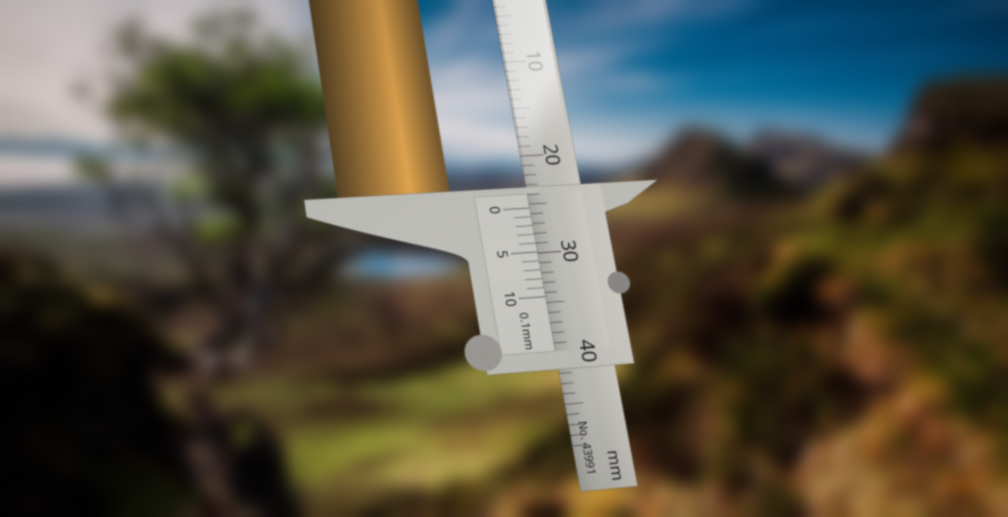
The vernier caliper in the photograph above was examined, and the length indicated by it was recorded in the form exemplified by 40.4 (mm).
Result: 25.4 (mm)
